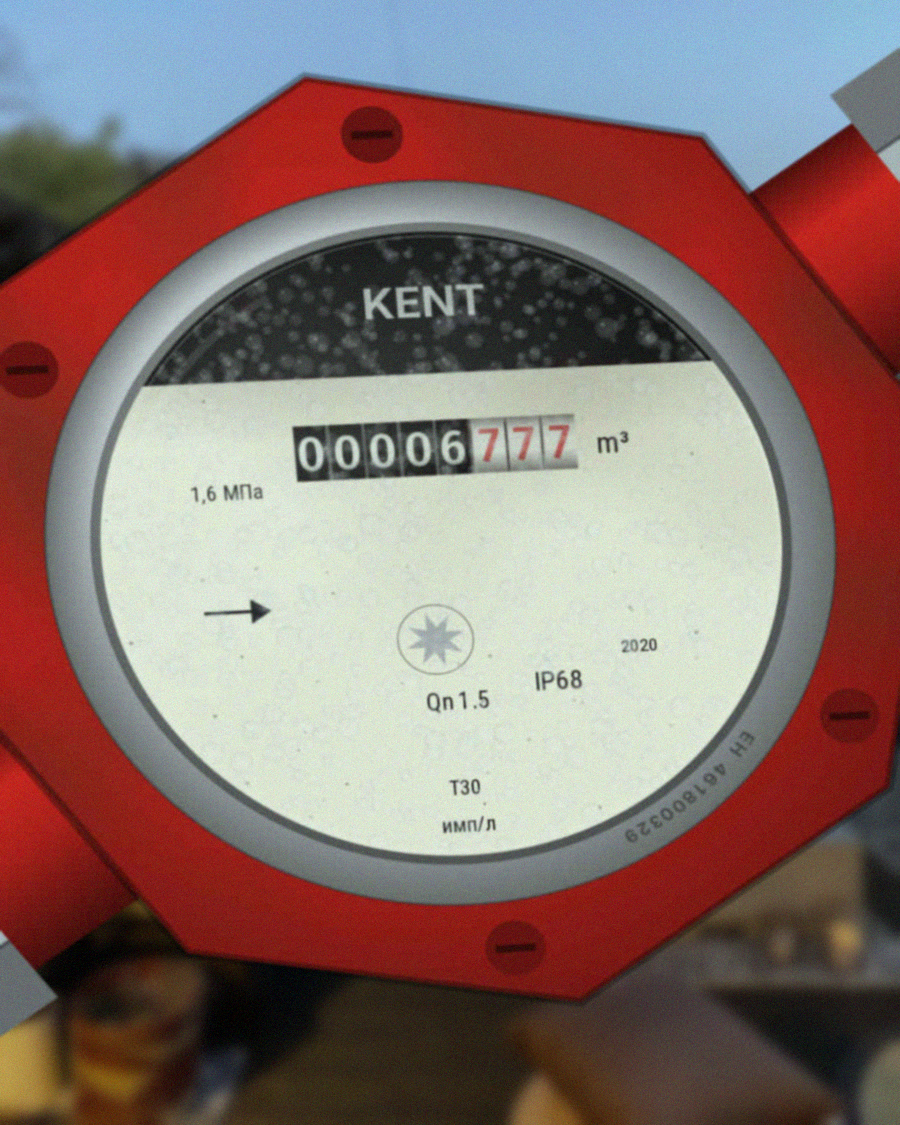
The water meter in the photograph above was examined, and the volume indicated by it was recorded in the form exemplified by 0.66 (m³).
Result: 6.777 (m³)
